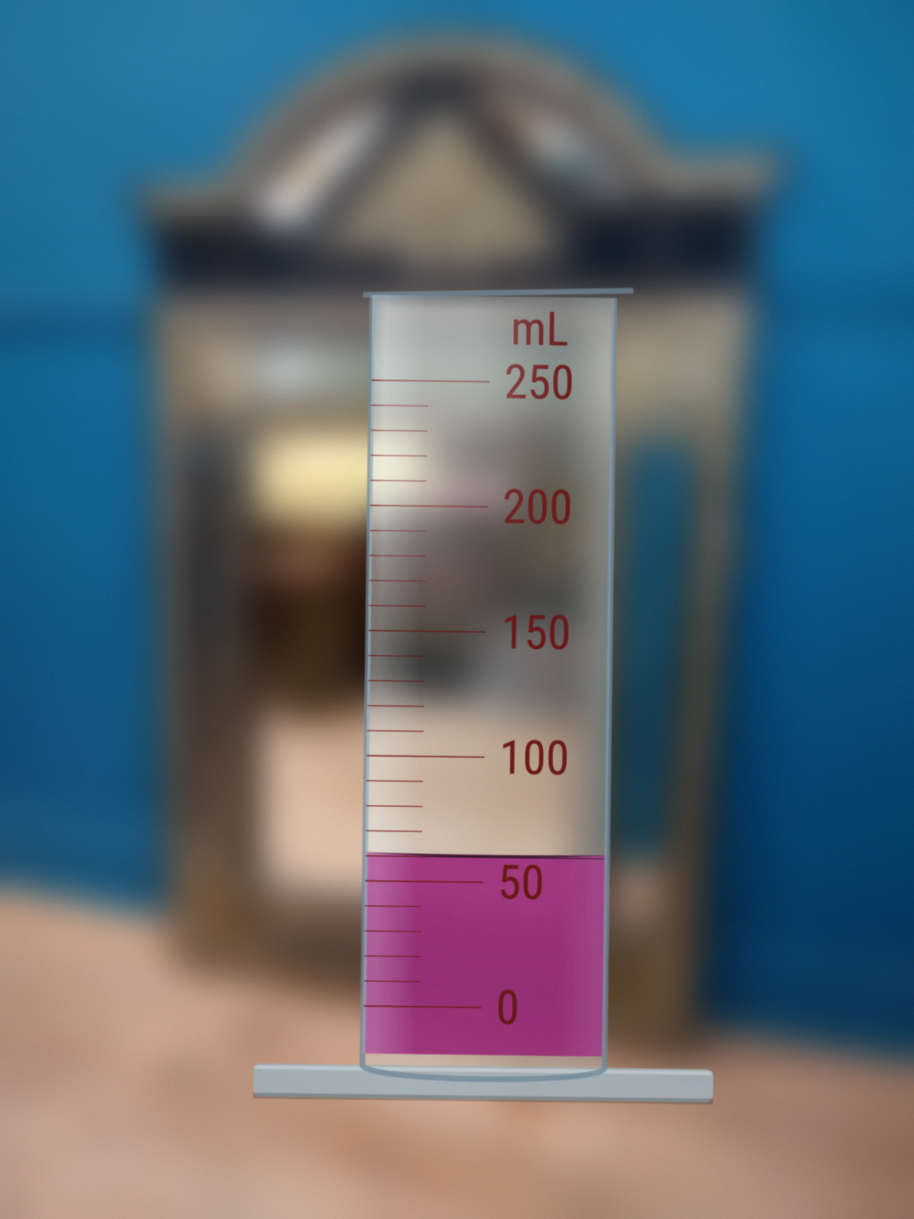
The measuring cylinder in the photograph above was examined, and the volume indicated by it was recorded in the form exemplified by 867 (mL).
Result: 60 (mL)
